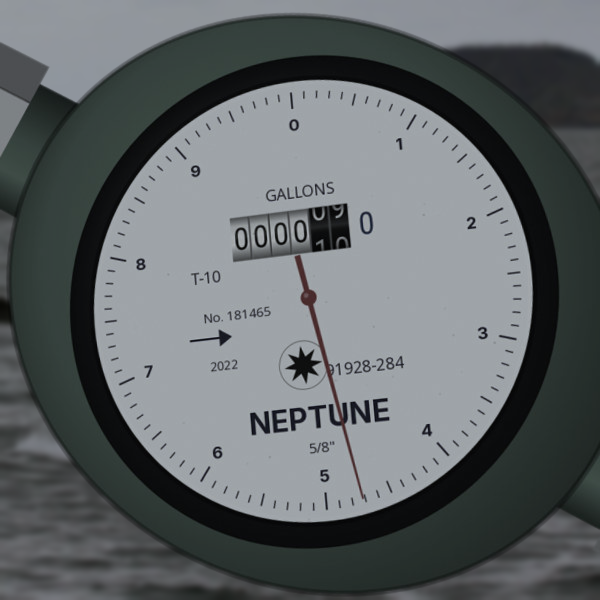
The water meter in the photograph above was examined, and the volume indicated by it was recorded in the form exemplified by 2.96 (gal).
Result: 94.7 (gal)
